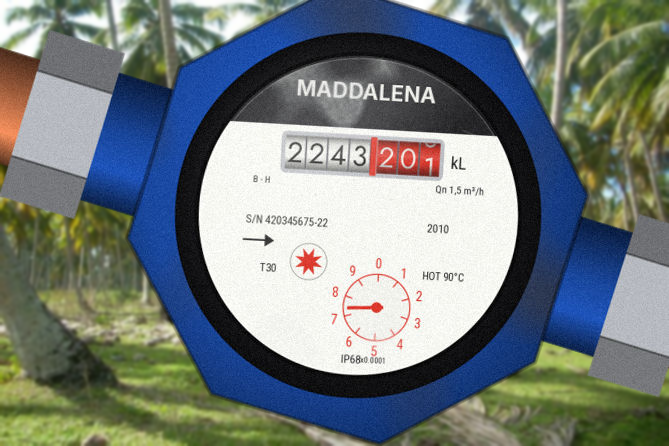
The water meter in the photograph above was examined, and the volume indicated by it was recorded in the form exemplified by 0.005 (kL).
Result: 2243.2007 (kL)
